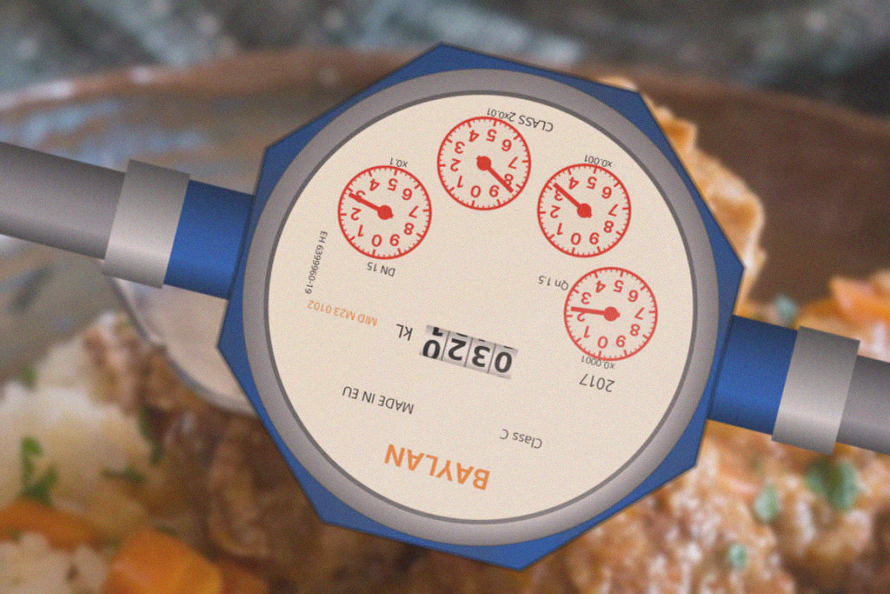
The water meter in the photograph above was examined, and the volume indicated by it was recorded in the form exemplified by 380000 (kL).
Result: 320.2832 (kL)
